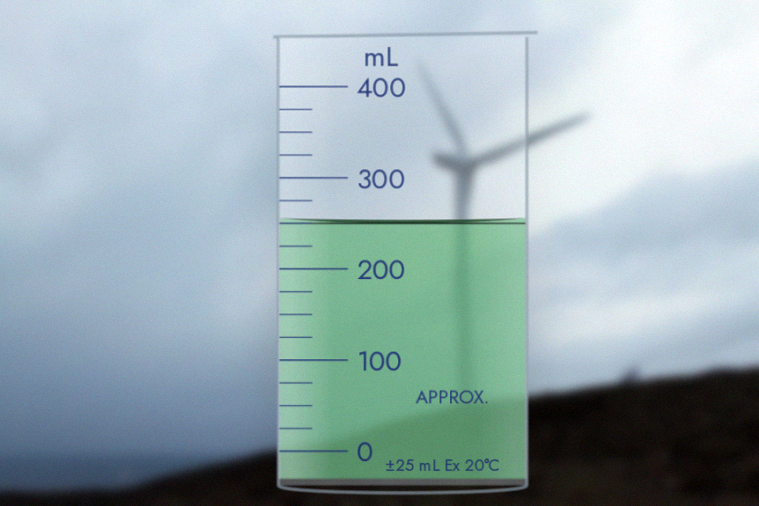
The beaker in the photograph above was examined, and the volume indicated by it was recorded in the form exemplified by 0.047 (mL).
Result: 250 (mL)
